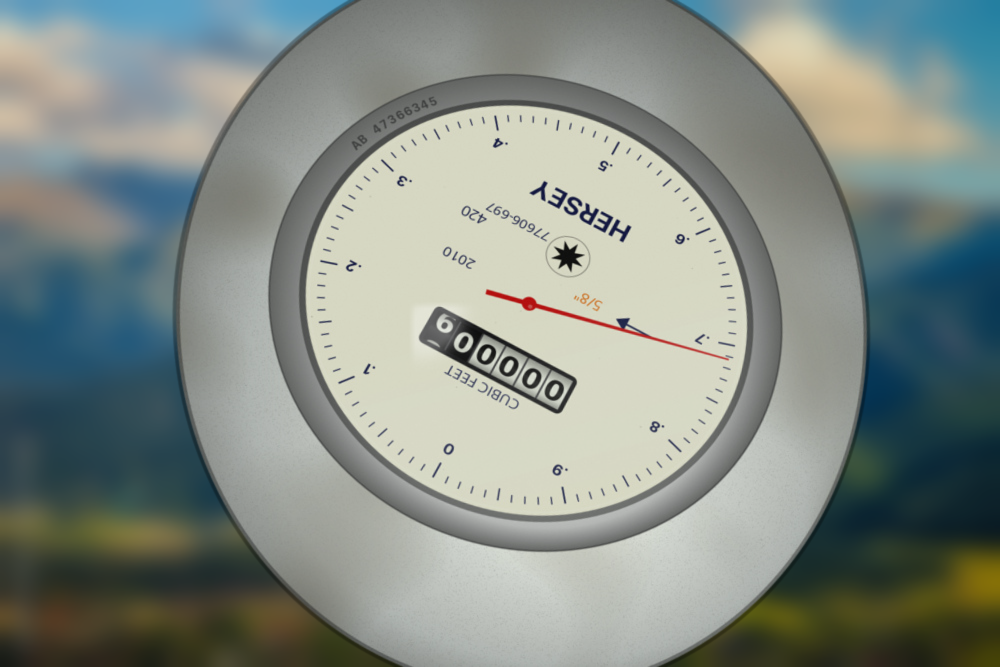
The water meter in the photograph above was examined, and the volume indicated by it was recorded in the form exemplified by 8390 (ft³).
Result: 8.71 (ft³)
